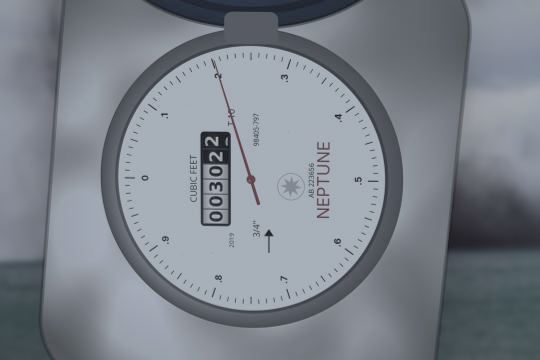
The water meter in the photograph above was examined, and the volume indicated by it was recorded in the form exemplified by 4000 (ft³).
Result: 3022.20 (ft³)
